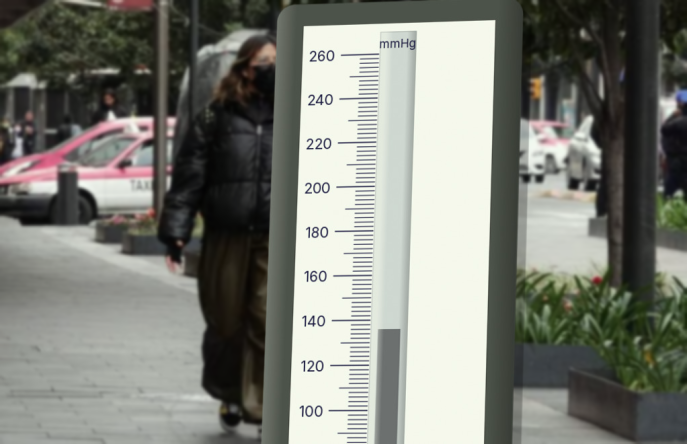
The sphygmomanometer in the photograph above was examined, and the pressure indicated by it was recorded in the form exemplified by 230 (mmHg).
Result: 136 (mmHg)
